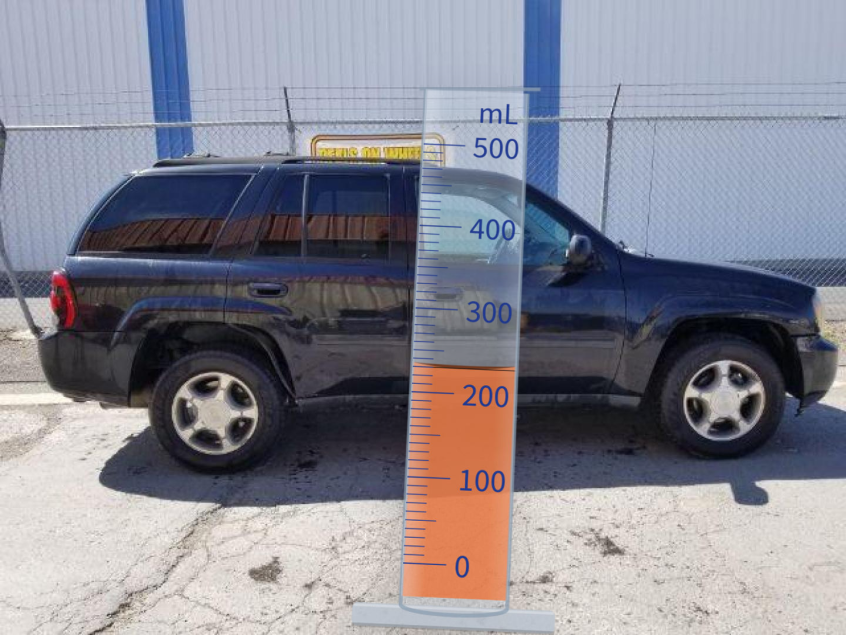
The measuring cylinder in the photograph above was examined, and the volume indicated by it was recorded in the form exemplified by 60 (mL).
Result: 230 (mL)
